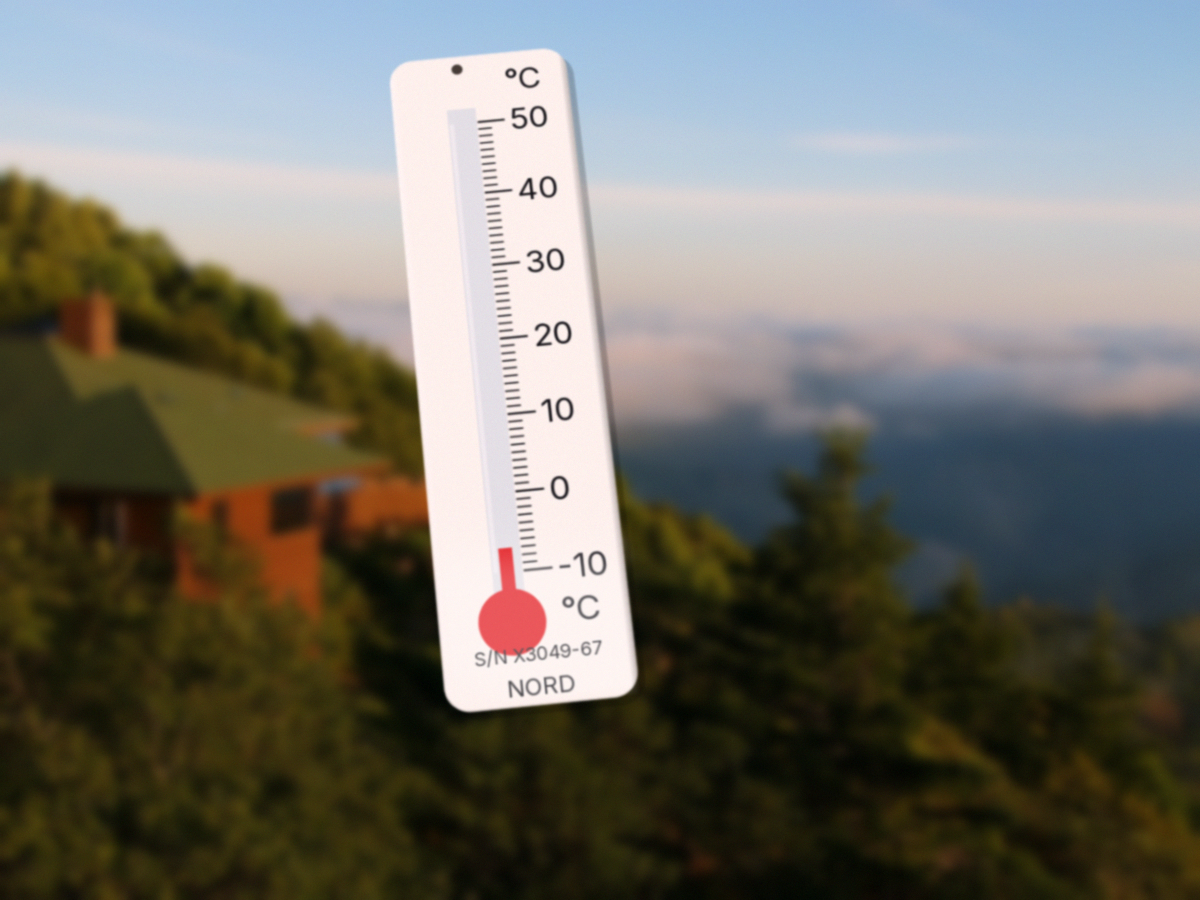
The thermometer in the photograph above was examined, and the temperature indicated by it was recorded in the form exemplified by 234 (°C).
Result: -7 (°C)
